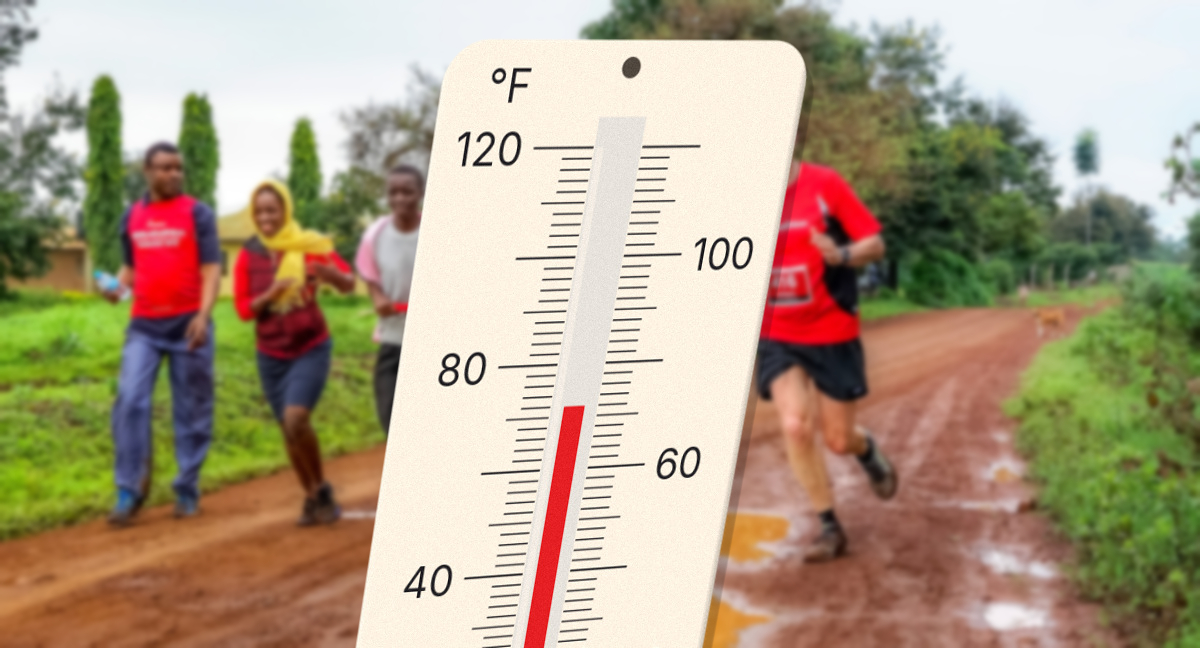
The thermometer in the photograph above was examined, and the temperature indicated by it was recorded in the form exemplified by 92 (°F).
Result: 72 (°F)
